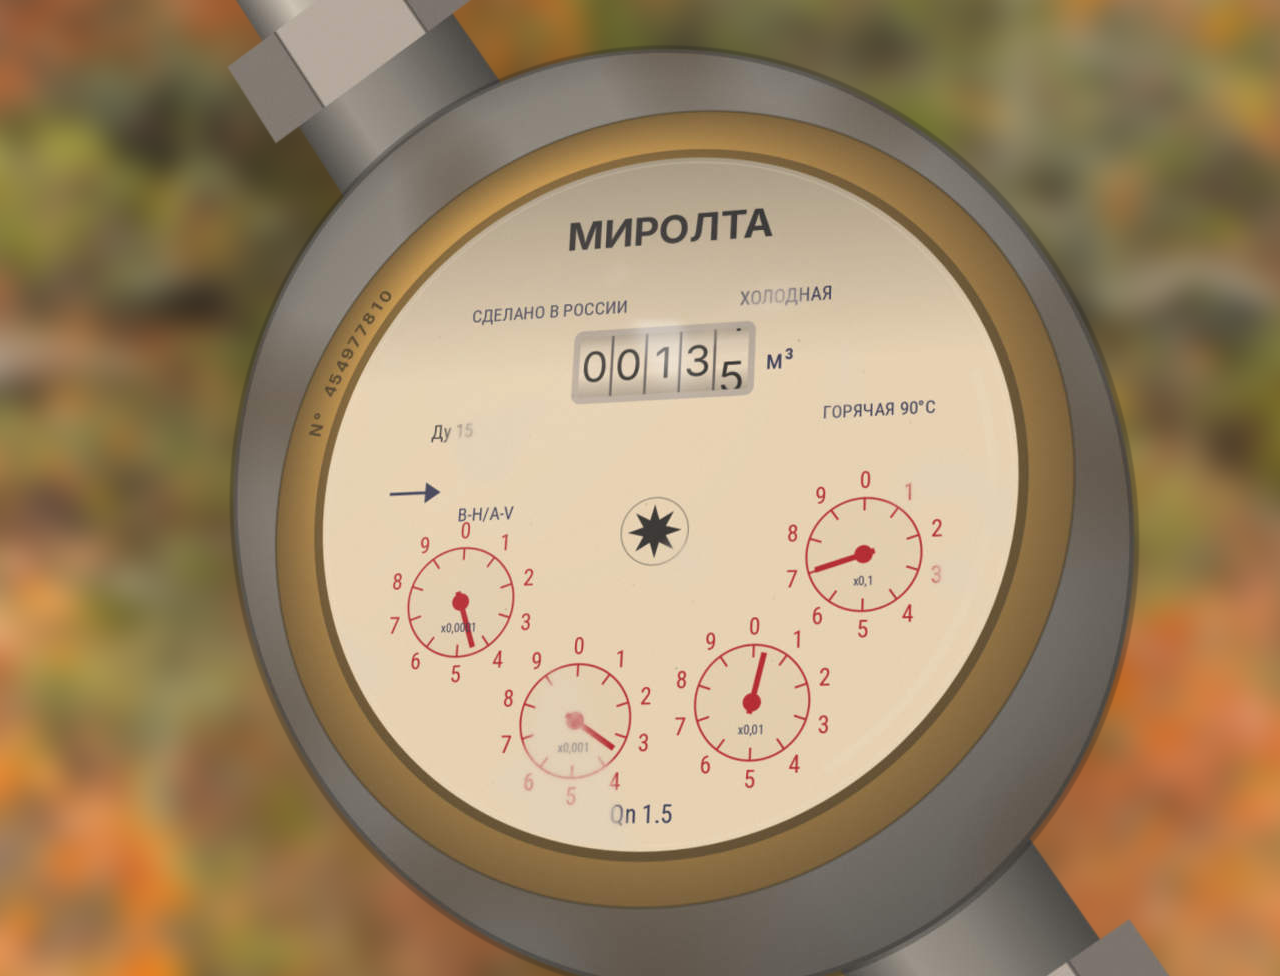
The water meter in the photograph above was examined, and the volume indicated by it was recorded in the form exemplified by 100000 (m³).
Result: 134.7034 (m³)
